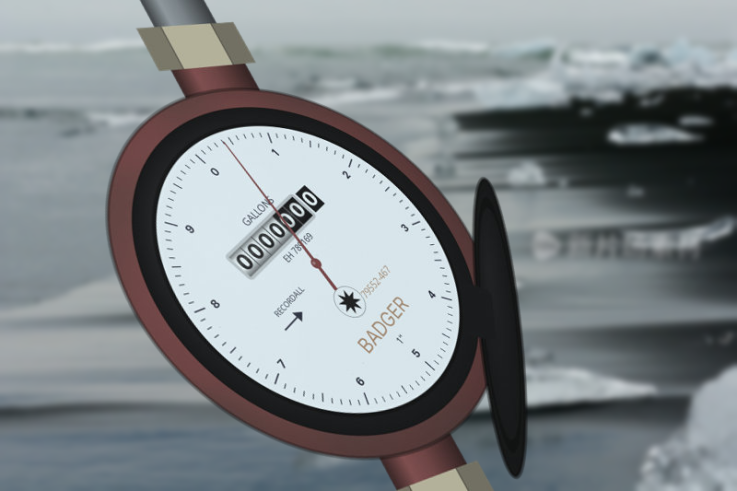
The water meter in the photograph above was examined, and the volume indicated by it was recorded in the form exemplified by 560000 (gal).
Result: 0.4 (gal)
